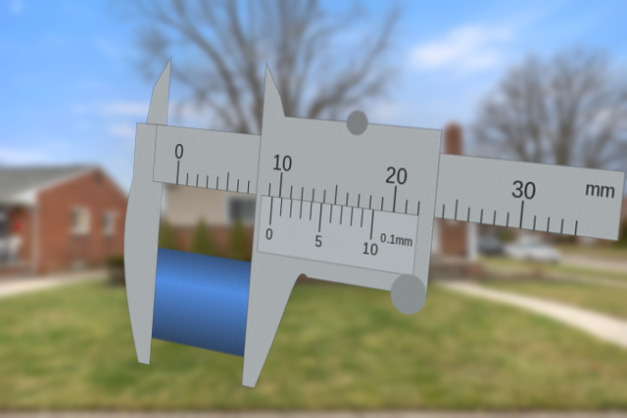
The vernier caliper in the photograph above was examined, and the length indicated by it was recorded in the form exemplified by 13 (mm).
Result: 9.3 (mm)
